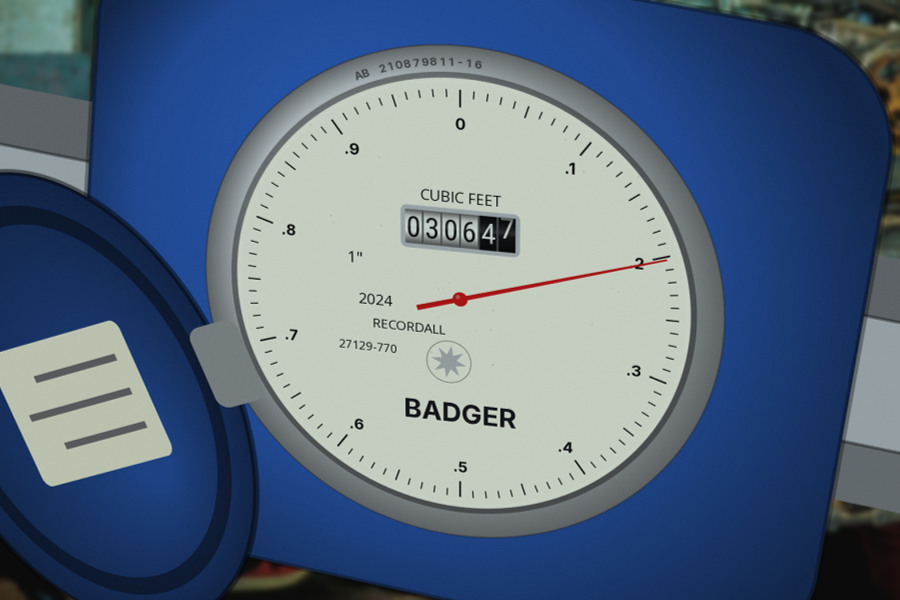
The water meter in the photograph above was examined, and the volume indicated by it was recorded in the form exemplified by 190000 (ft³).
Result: 30647.20 (ft³)
